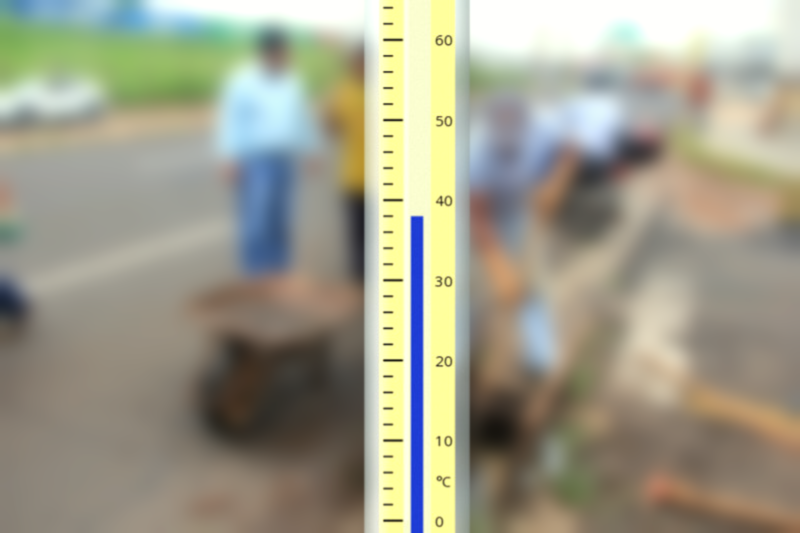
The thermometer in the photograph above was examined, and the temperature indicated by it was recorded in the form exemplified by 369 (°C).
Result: 38 (°C)
